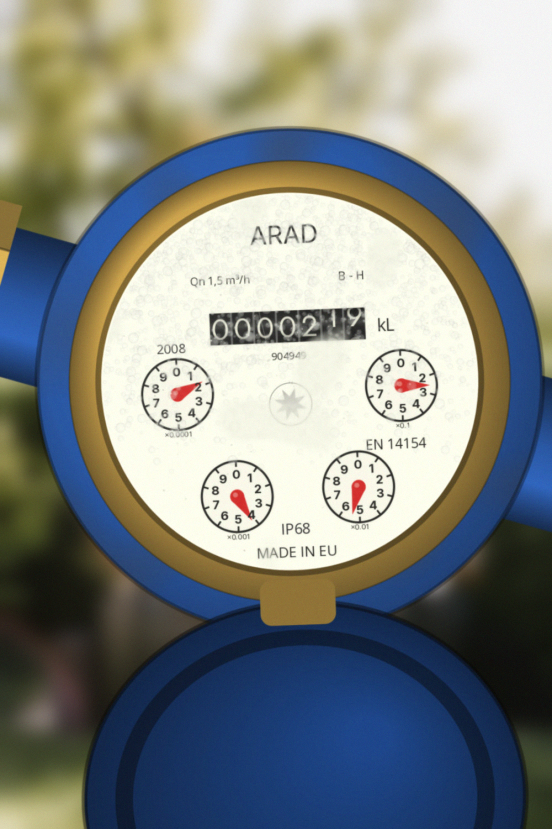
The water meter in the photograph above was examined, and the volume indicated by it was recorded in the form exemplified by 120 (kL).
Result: 219.2541 (kL)
